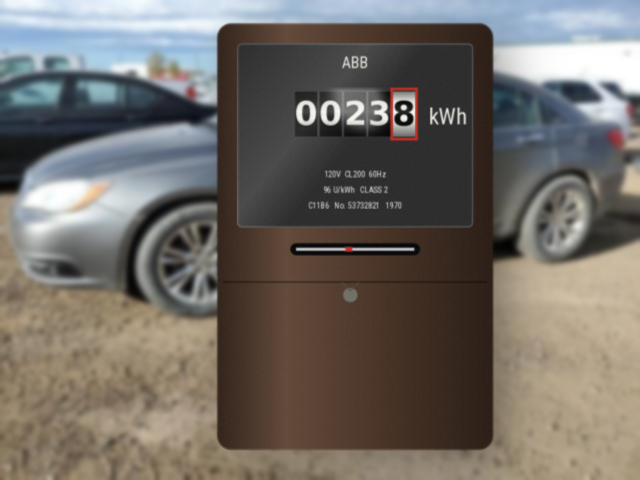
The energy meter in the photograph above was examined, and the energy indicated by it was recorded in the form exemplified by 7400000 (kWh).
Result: 23.8 (kWh)
